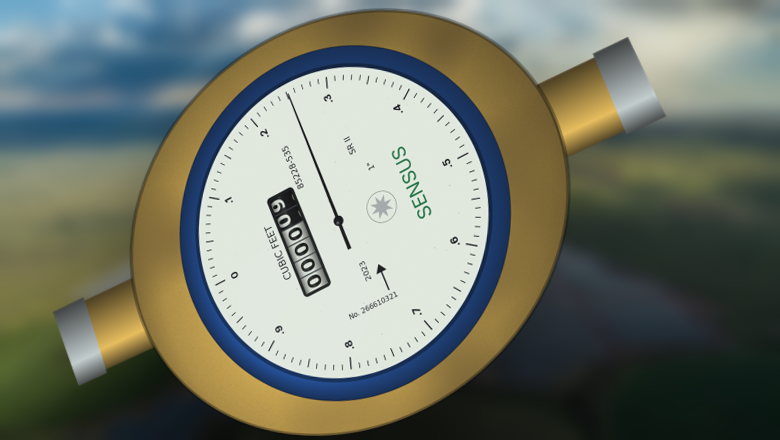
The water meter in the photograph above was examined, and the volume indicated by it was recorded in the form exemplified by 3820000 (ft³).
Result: 9.25 (ft³)
